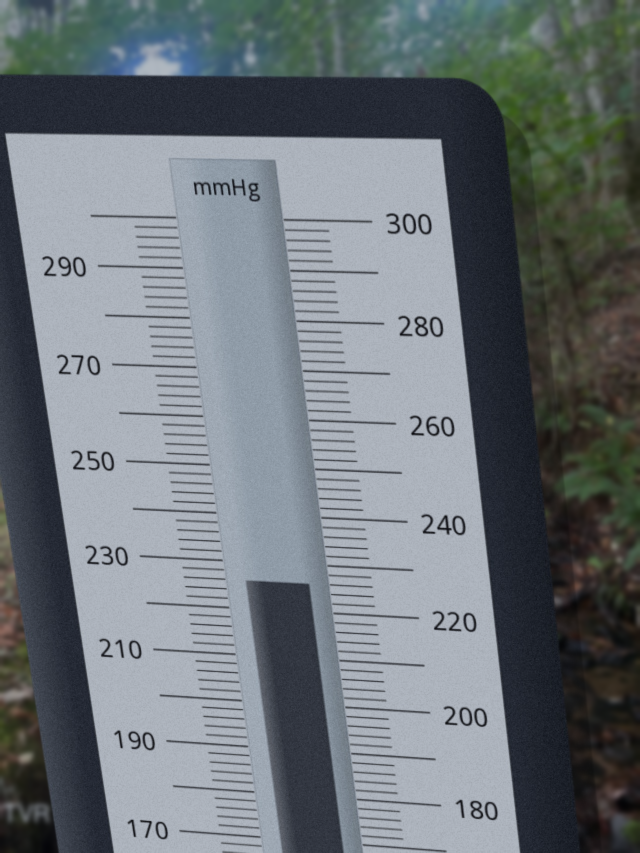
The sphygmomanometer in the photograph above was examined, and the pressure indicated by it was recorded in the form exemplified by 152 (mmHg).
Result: 226 (mmHg)
